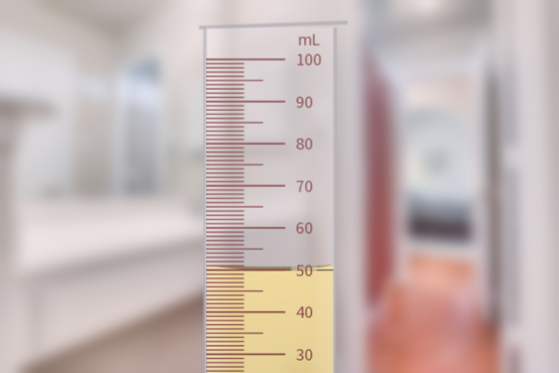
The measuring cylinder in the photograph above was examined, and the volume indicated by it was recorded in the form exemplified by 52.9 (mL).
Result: 50 (mL)
